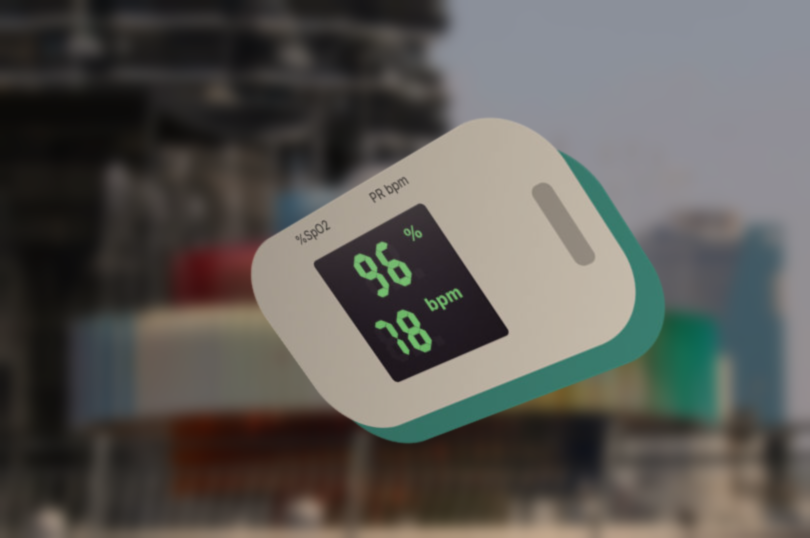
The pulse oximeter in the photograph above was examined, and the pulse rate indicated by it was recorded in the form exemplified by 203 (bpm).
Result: 78 (bpm)
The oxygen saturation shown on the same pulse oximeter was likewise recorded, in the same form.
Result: 96 (%)
